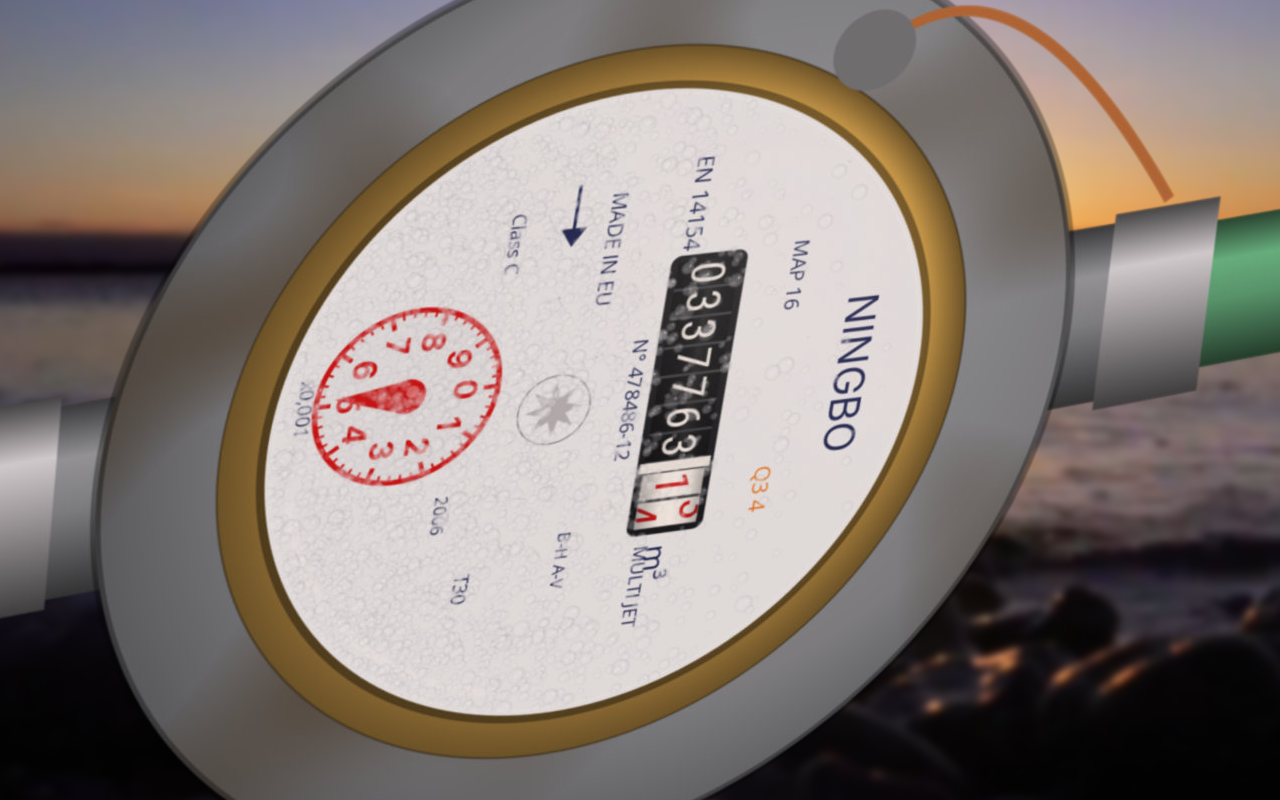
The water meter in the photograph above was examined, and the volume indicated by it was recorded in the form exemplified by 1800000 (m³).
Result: 337763.135 (m³)
